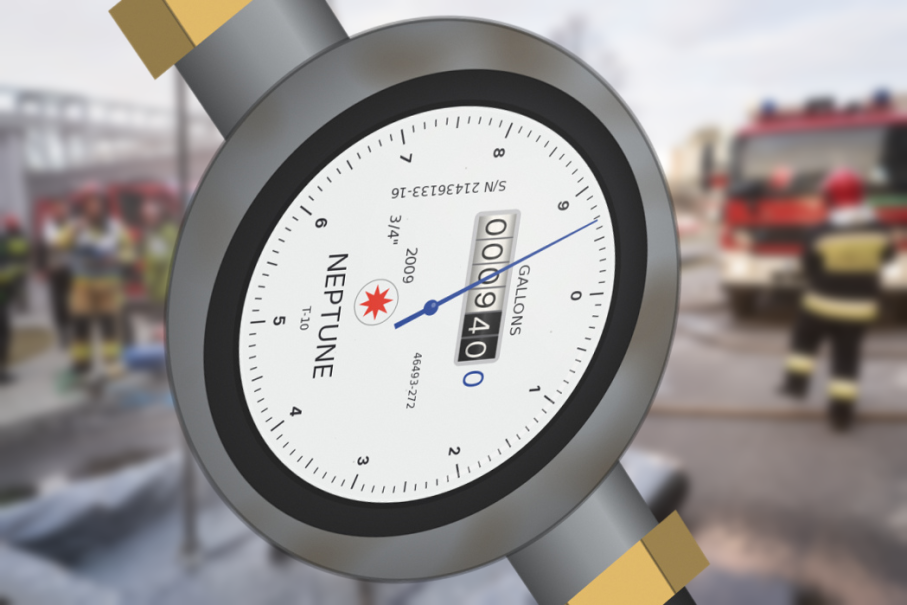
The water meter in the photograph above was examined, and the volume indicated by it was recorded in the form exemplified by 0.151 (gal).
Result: 9399.3 (gal)
